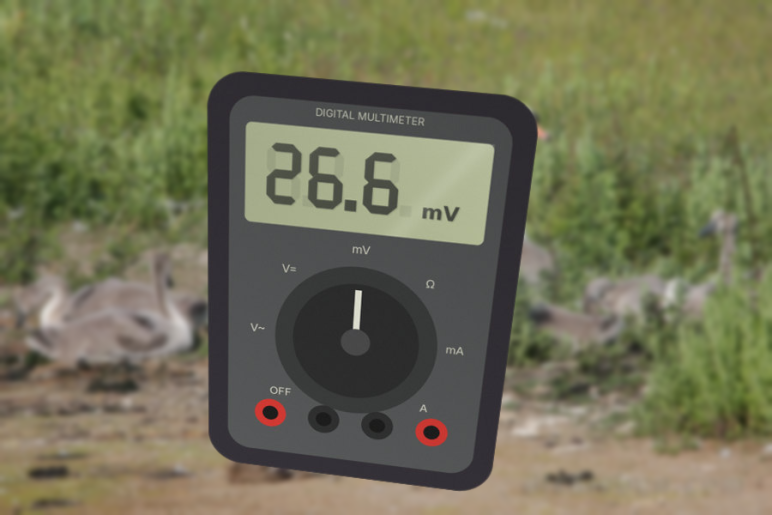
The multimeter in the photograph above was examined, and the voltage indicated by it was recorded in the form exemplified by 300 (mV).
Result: 26.6 (mV)
